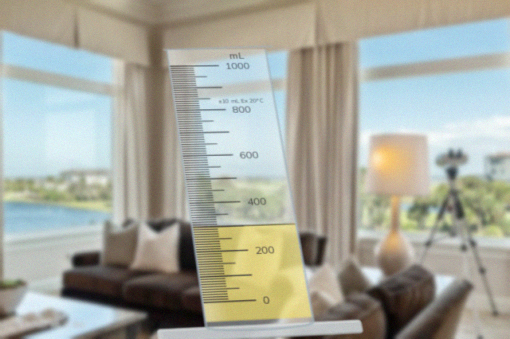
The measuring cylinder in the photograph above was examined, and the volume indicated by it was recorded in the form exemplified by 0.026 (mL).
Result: 300 (mL)
